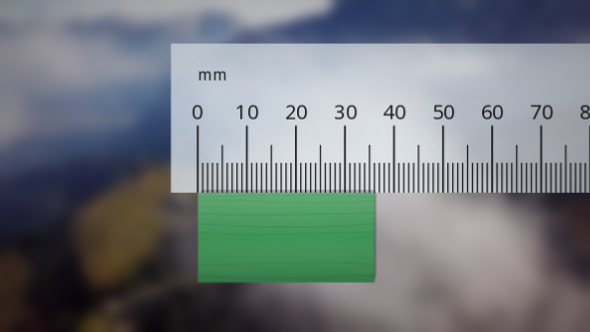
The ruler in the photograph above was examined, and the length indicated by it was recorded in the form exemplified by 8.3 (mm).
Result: 36 (mm)
